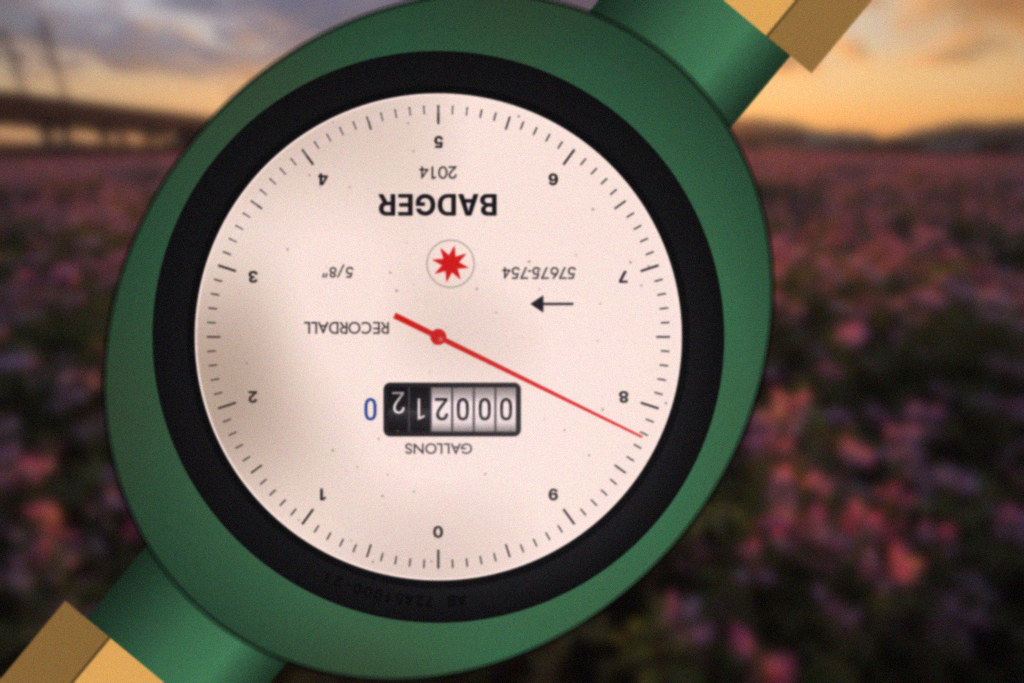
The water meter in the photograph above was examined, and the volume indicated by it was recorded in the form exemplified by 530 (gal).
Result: 2118.2 (gal)
